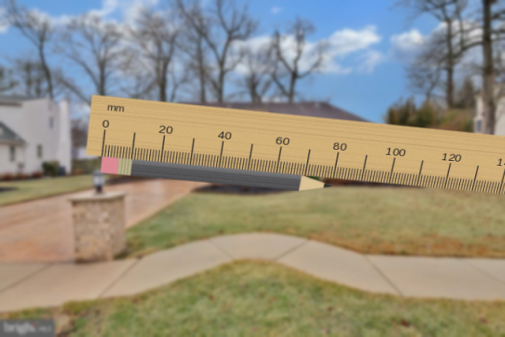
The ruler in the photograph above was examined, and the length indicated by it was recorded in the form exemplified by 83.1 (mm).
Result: 80 (mm)
